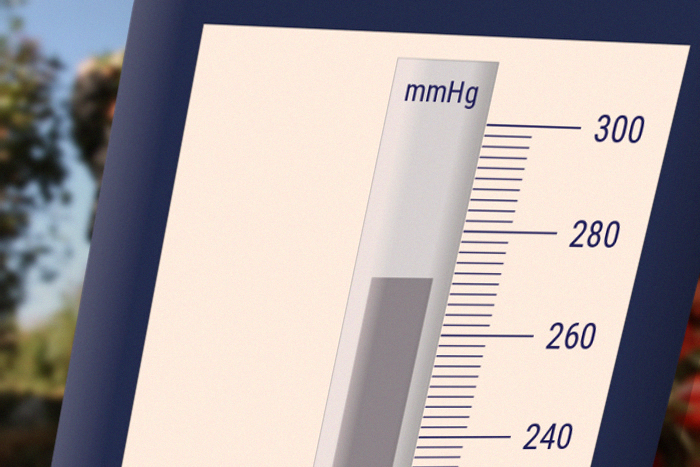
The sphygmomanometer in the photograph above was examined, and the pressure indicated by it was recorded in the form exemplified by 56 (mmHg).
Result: 271 (mmHg)
